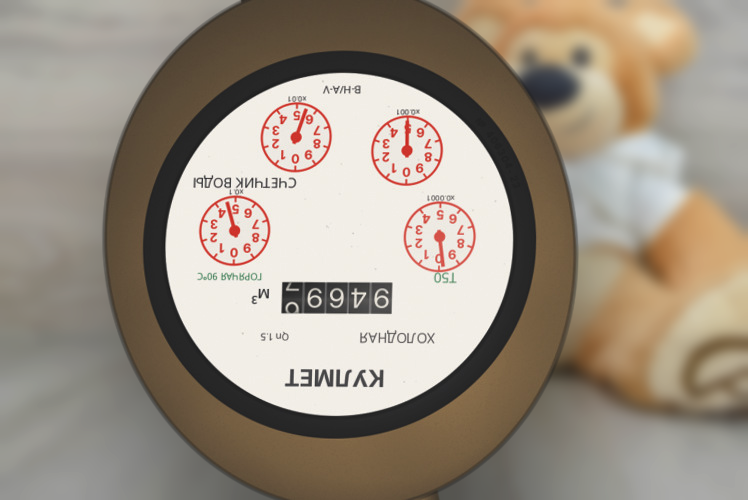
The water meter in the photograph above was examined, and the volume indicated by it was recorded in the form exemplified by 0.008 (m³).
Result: 94696.4549 (m³)
